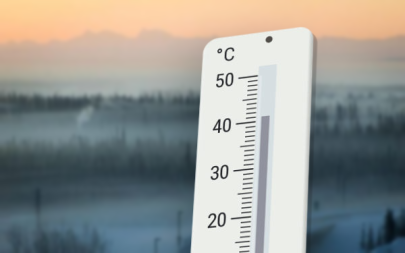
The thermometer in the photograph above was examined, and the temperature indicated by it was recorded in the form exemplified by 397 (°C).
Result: 41 (°C)
